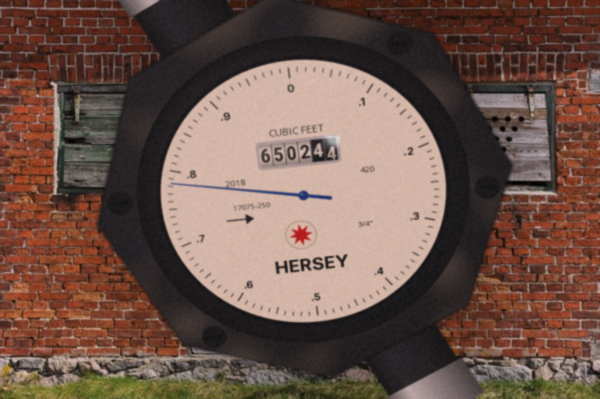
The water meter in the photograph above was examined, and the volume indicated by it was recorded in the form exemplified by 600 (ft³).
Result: 650243.78 (ft³)
